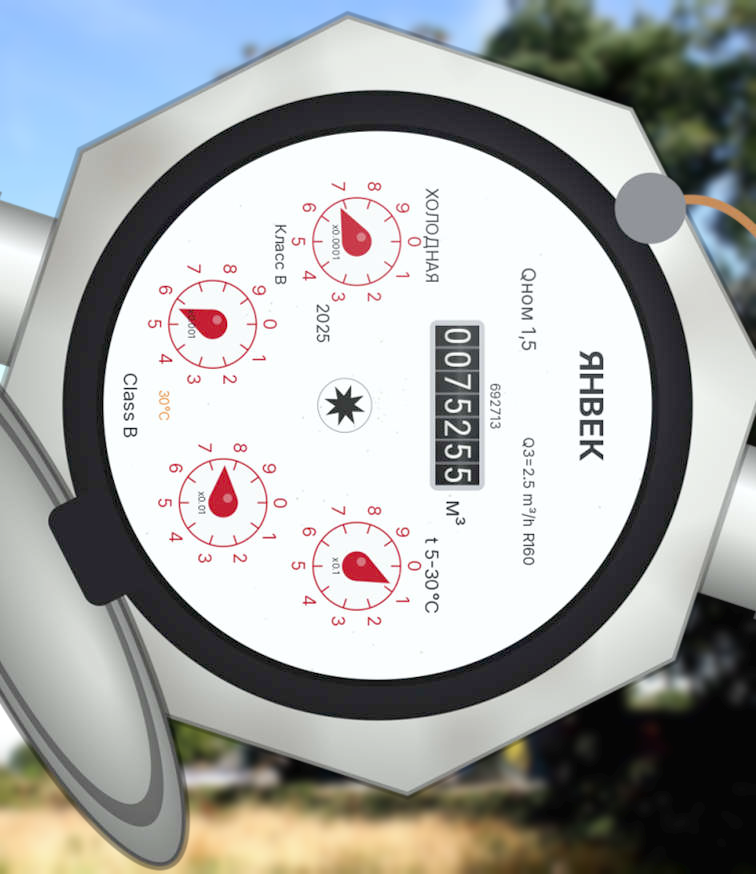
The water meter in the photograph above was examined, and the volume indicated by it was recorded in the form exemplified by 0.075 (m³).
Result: 75255.0756 (m³)
